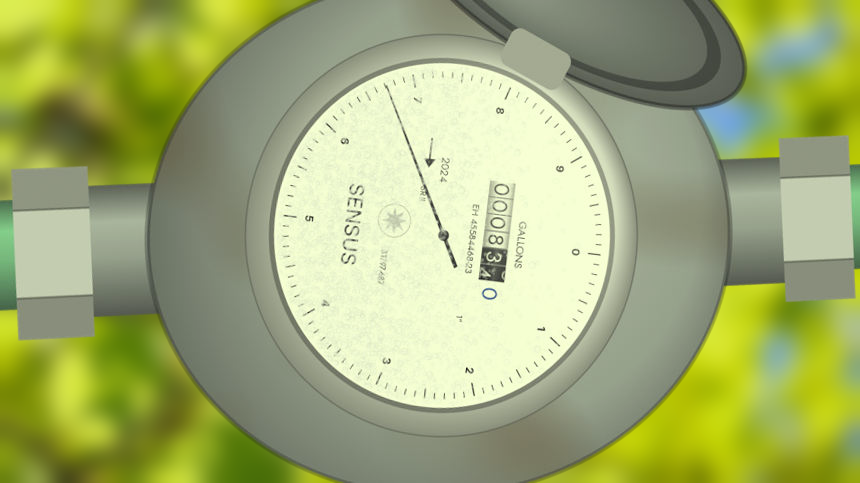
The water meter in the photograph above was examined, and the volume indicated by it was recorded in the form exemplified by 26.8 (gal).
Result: 8336.7 (gal)
